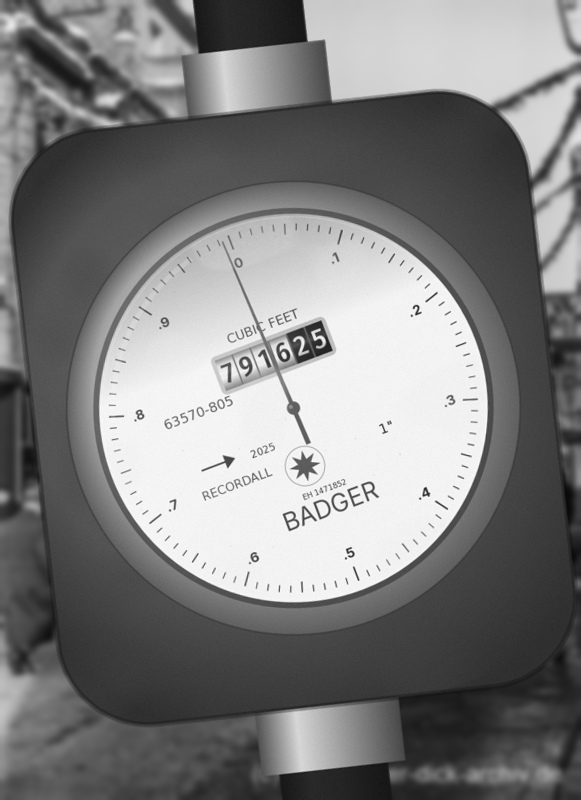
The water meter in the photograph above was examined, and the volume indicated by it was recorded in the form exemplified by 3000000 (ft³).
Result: 791624.99 (ft³)
